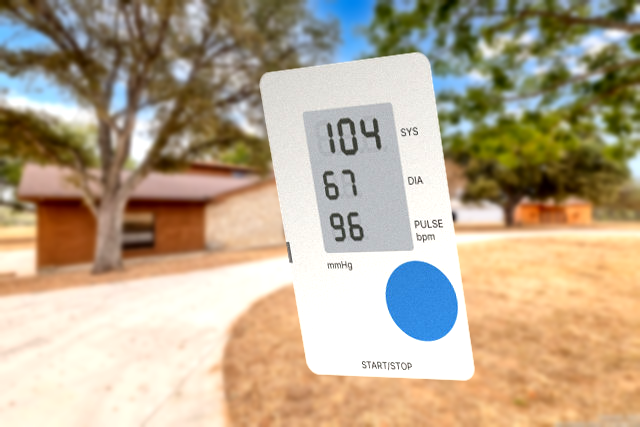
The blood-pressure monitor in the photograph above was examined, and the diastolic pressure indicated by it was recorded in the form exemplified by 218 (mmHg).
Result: 67 (mmHg)
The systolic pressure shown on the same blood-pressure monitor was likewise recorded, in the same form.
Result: 104 (mmHg)
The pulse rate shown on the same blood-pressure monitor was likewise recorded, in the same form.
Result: 96 (bpm)
